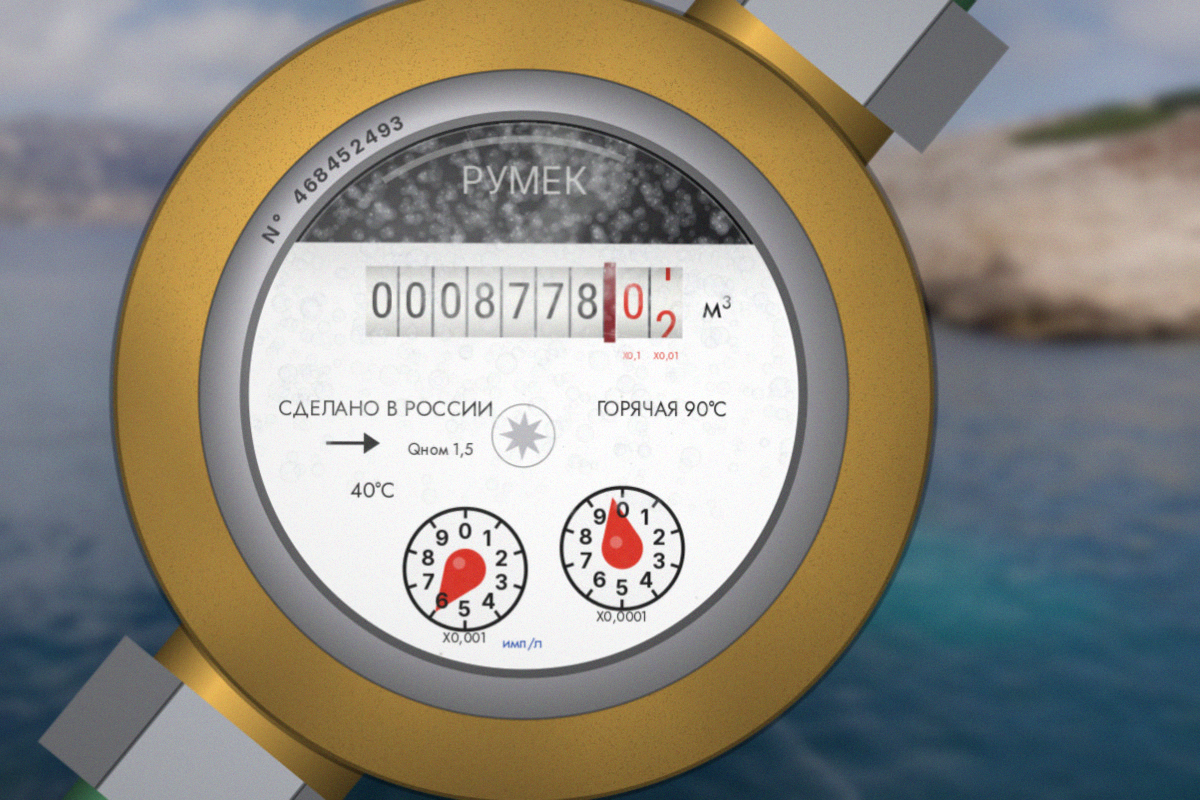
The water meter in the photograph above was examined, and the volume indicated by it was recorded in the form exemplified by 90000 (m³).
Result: 8778.0159 (m³)
